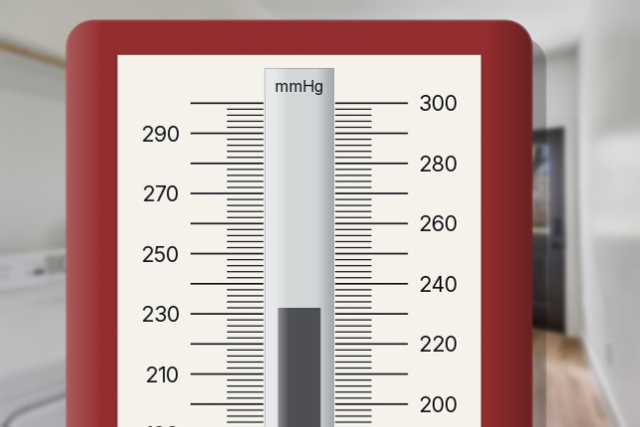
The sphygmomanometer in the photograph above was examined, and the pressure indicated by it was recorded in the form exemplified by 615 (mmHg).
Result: 232 (mmHg)
